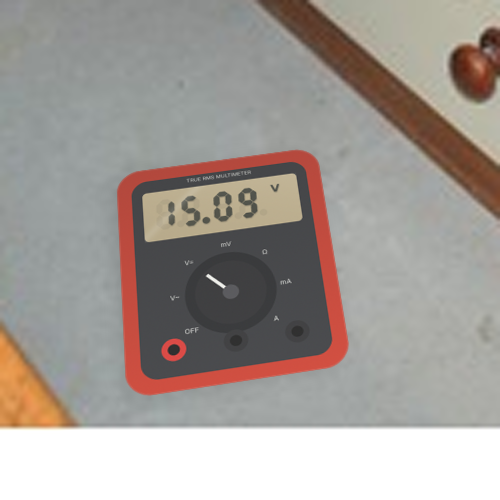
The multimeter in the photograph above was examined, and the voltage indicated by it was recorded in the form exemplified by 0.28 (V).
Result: 15.09 (V)
